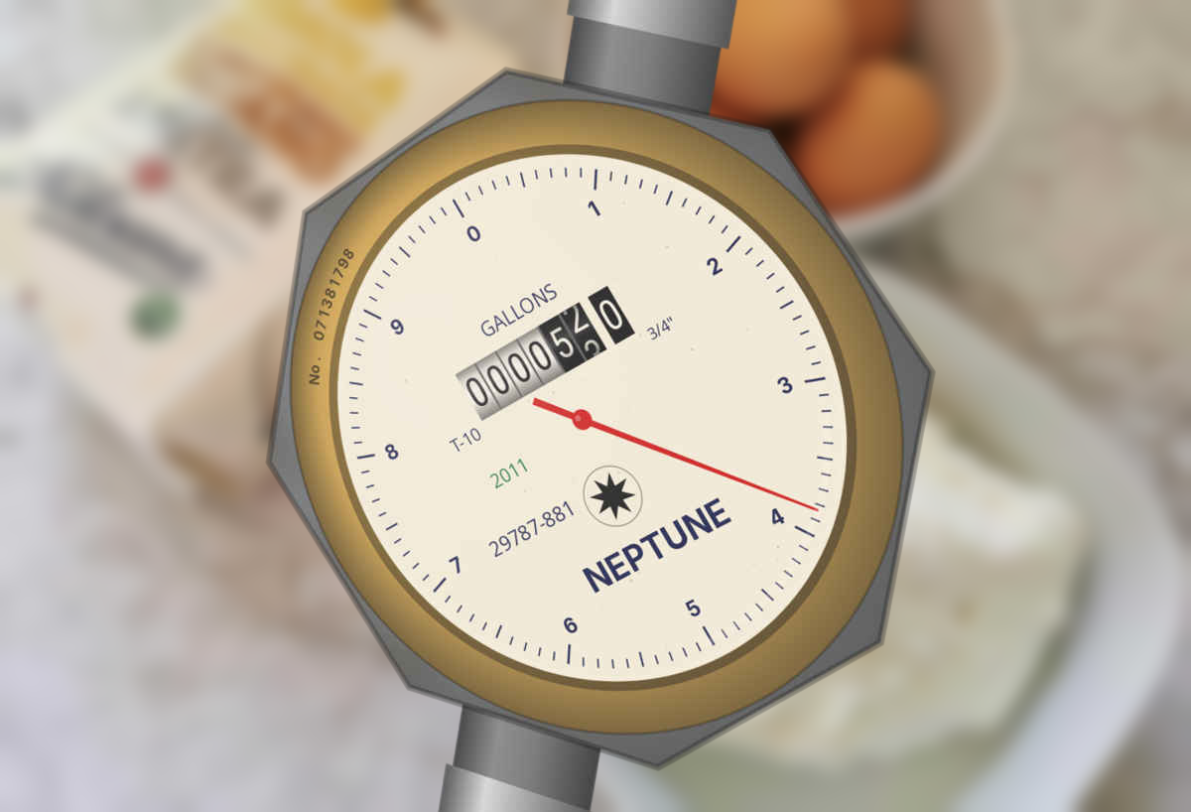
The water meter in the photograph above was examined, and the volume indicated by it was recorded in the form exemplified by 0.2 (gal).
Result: 523.8 (gal)
